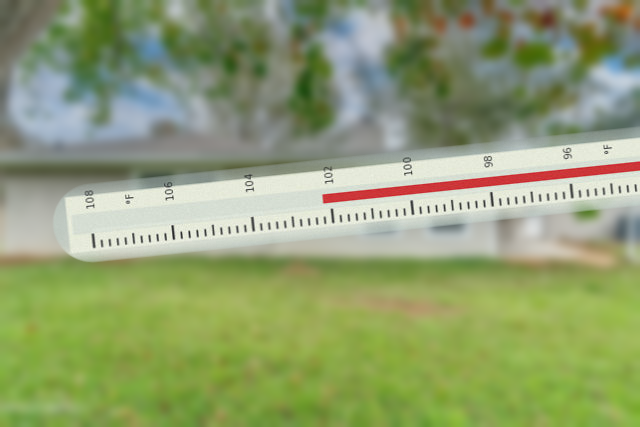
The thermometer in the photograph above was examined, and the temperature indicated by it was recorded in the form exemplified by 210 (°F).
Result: 102.2 (°F)
